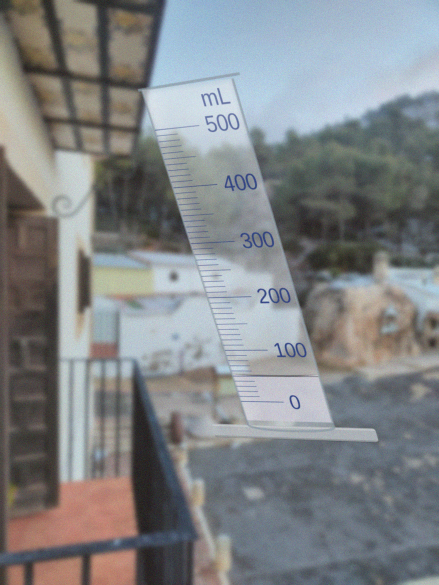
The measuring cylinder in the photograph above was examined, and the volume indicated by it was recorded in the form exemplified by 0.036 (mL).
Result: 50 (mL)
